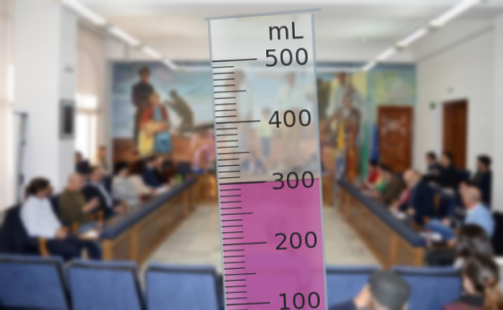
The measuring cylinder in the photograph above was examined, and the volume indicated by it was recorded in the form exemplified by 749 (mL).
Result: 300 (mL)
